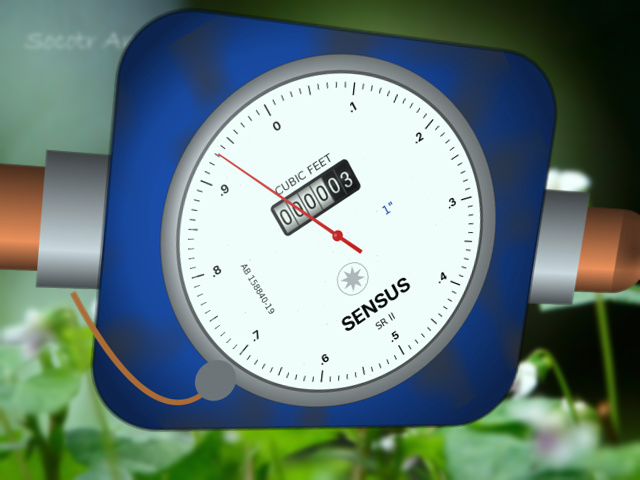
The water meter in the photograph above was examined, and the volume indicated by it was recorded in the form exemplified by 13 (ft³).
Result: 2.93 (ft³)
